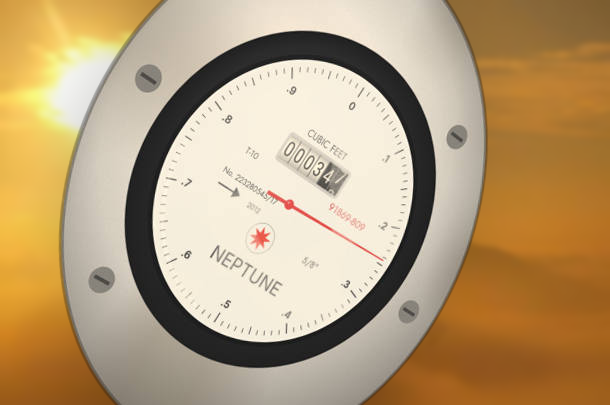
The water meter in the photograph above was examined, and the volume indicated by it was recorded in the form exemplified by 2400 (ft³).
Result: 347.24 (ft³)
